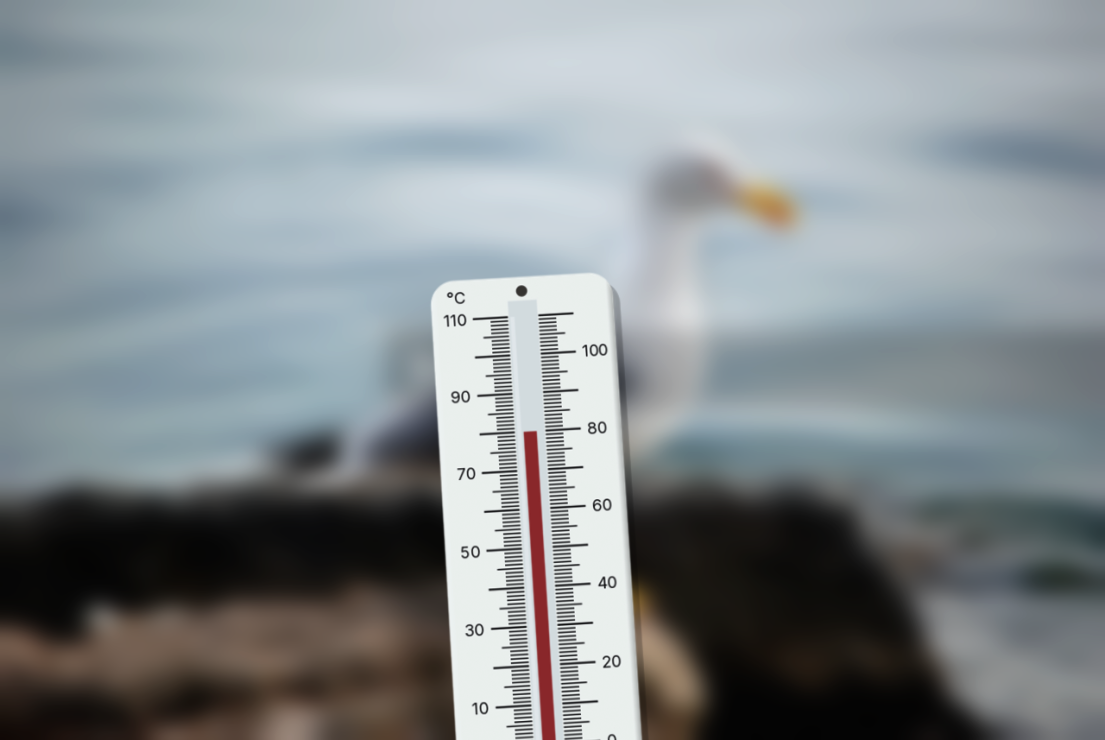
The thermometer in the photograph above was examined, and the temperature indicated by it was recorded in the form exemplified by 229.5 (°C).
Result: 80 (°C)
